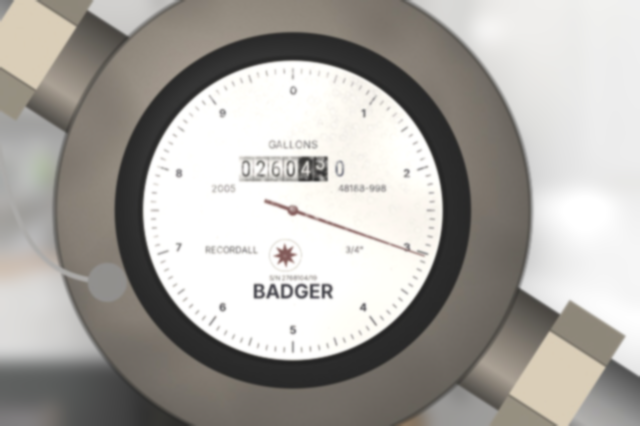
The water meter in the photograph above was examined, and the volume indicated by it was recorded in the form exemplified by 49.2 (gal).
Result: 260433.0 (gal)
